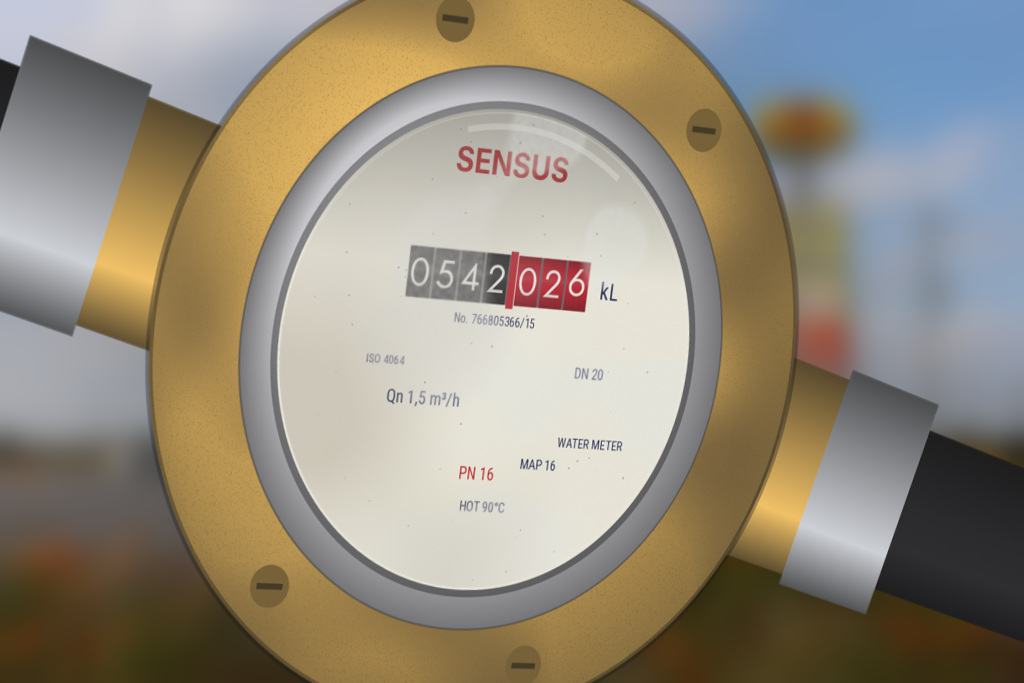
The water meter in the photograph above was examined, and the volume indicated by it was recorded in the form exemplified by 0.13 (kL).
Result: 542.026 (kL)
